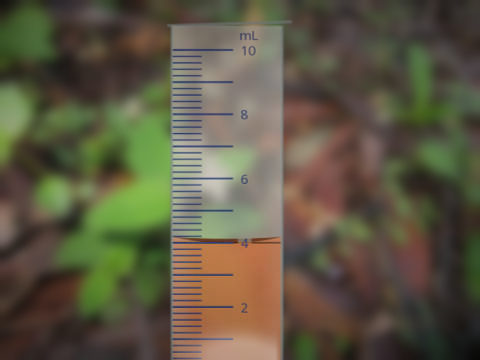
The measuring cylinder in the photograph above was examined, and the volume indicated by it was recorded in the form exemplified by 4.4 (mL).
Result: 4 (mL)
